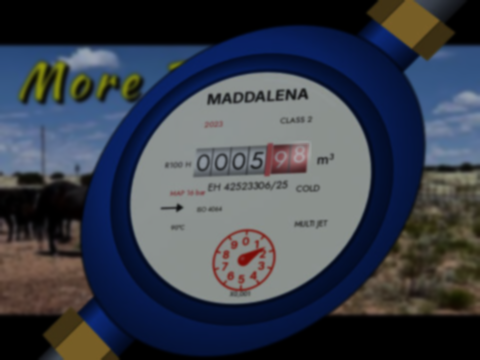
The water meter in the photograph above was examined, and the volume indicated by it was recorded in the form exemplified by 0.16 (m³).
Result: 5.981 (m³)
